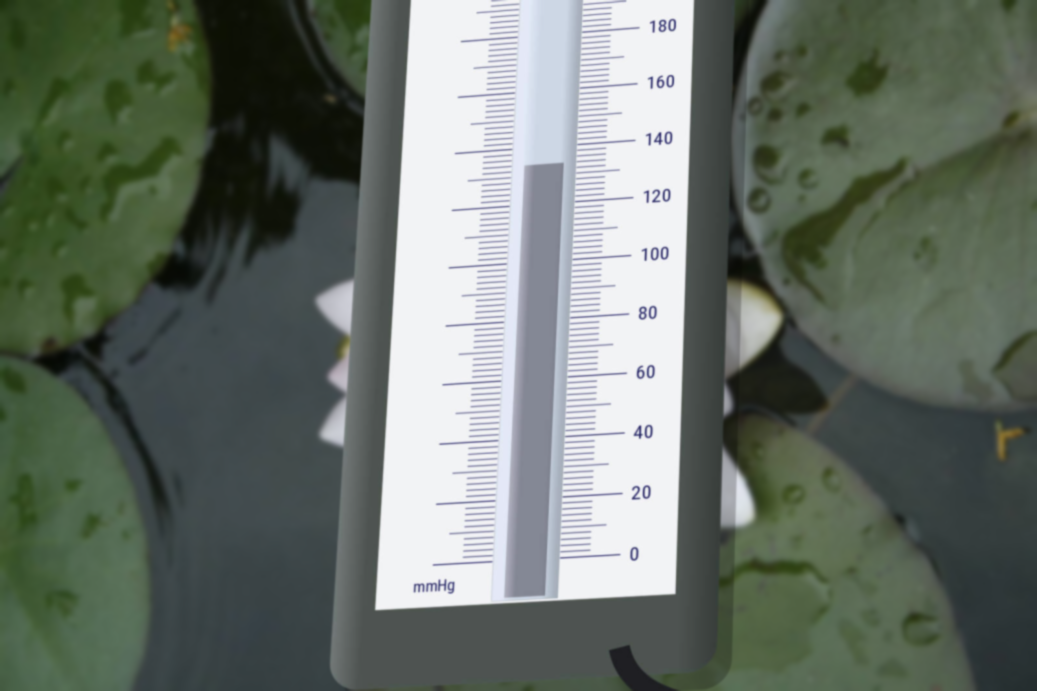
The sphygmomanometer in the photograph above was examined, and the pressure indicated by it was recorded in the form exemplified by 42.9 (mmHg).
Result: 134 (mmHg)
